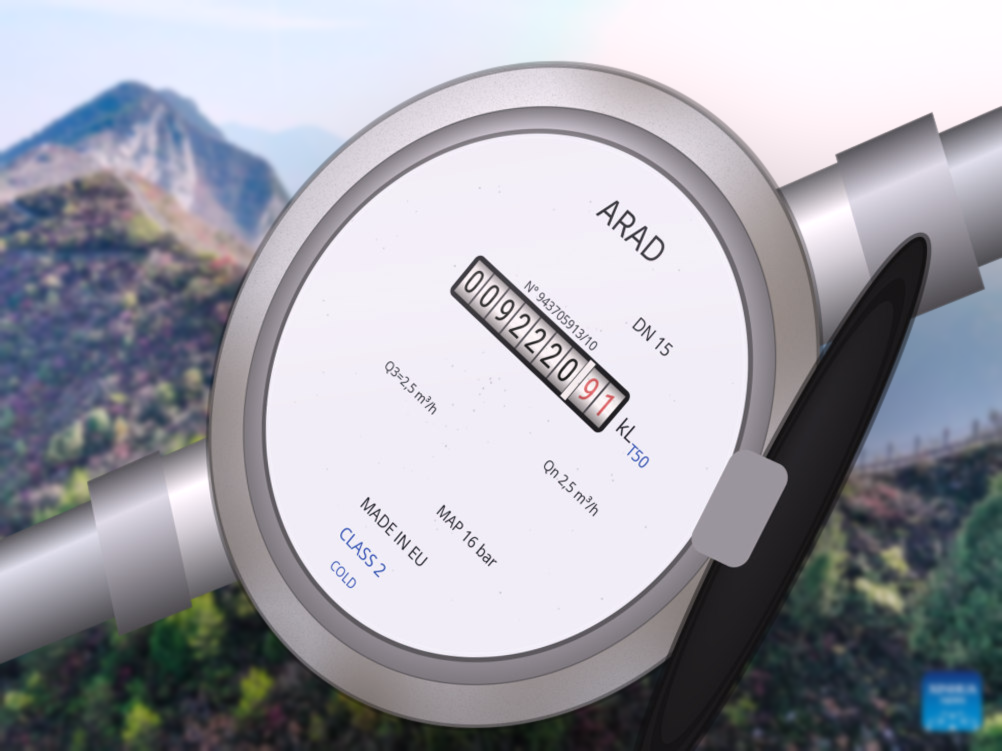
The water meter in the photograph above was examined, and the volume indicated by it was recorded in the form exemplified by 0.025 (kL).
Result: 92220.91 (kL)
